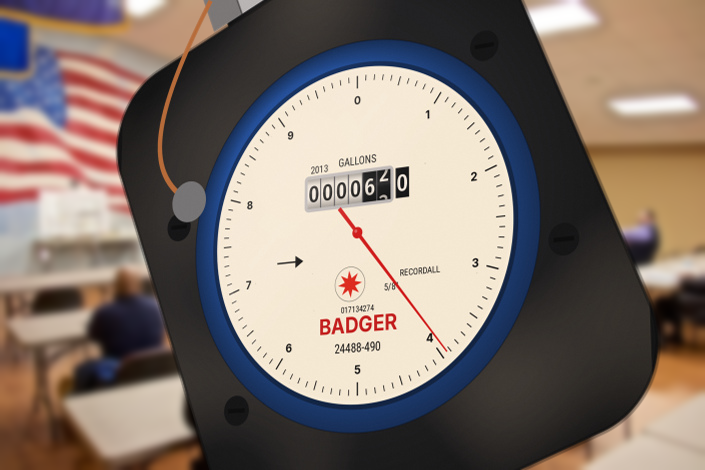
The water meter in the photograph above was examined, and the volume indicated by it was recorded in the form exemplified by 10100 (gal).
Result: 623.9 (gal)
